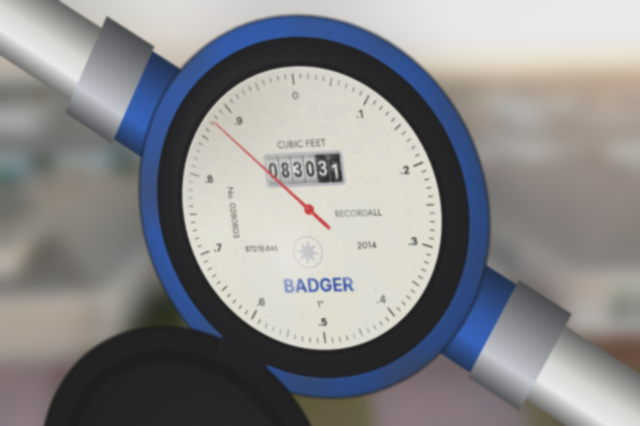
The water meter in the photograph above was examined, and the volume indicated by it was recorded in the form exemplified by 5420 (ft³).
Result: 83030.87 (ft³)
